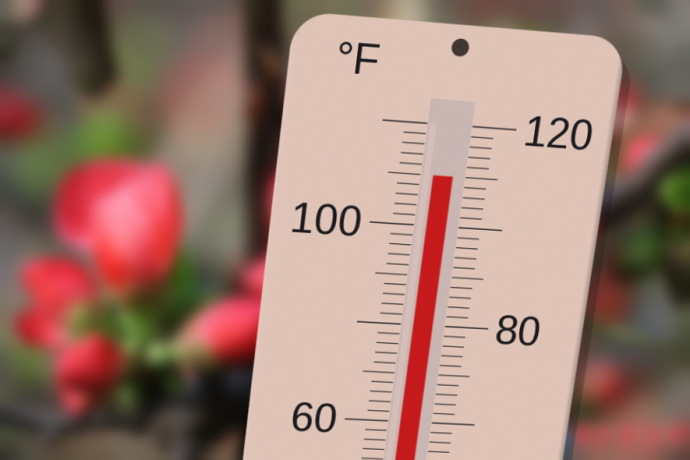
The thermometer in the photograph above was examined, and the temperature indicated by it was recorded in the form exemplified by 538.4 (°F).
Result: 110 (°F)
